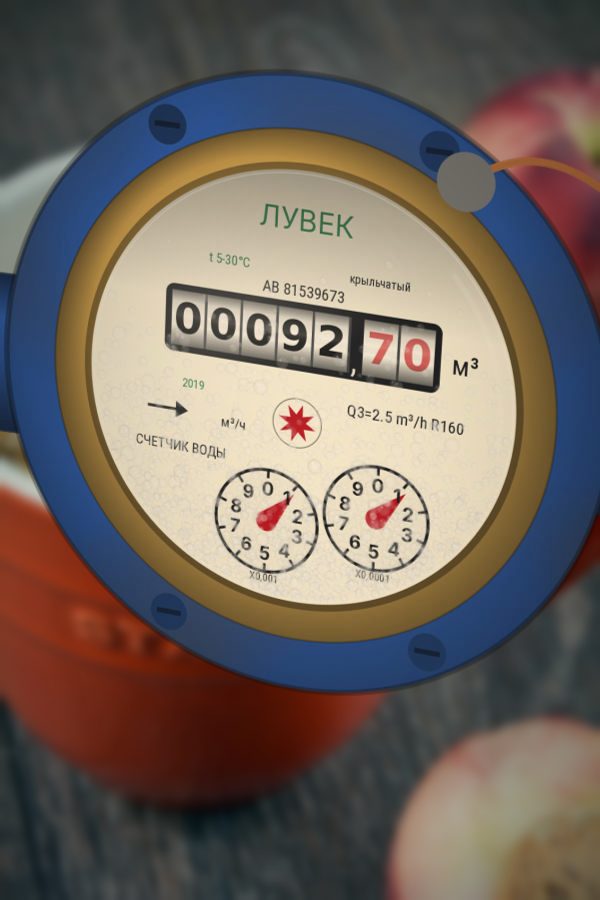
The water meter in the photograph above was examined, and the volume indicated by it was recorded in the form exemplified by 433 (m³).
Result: 92.7011 (m³)
